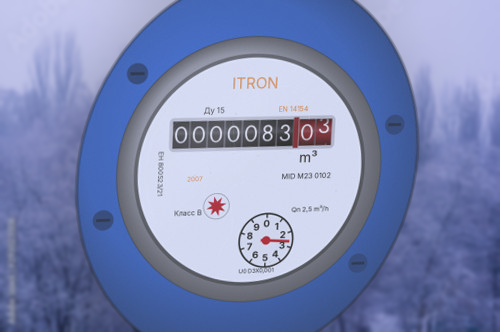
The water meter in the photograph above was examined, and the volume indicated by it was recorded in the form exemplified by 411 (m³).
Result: 83.032 (m³)
